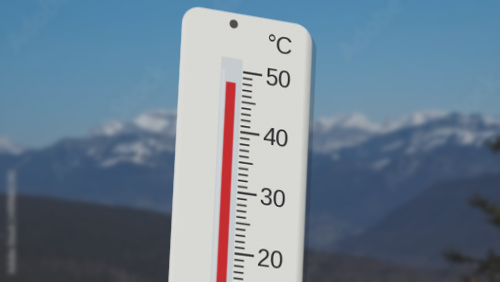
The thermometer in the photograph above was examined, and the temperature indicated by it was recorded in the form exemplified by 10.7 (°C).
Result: 48 (°C)
